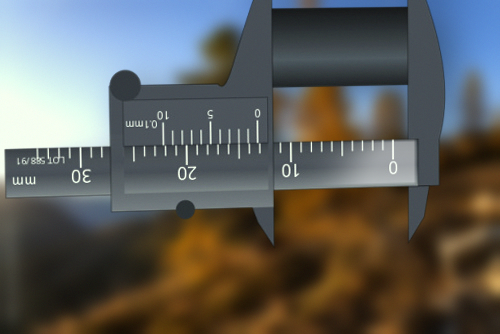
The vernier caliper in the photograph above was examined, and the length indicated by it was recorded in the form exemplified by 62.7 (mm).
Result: 13.2 (mm)
